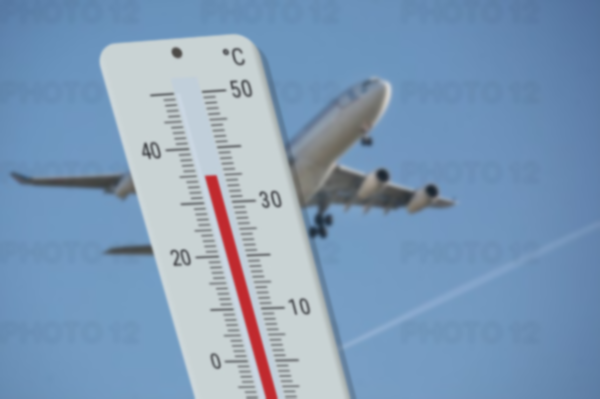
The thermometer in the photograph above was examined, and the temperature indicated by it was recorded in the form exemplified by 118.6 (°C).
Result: 35 (°C)
